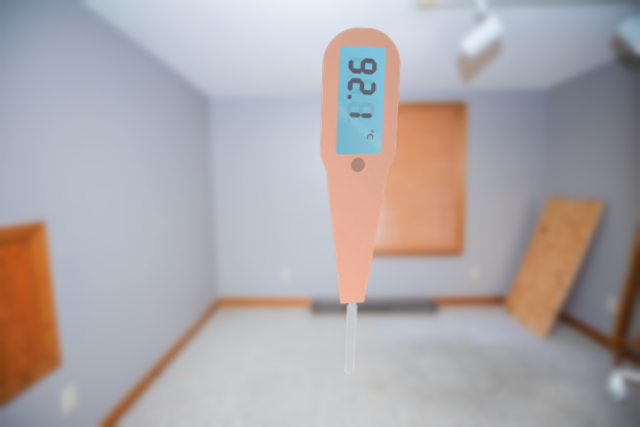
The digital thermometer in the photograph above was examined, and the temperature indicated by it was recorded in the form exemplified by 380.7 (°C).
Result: 92.1 (°C)
